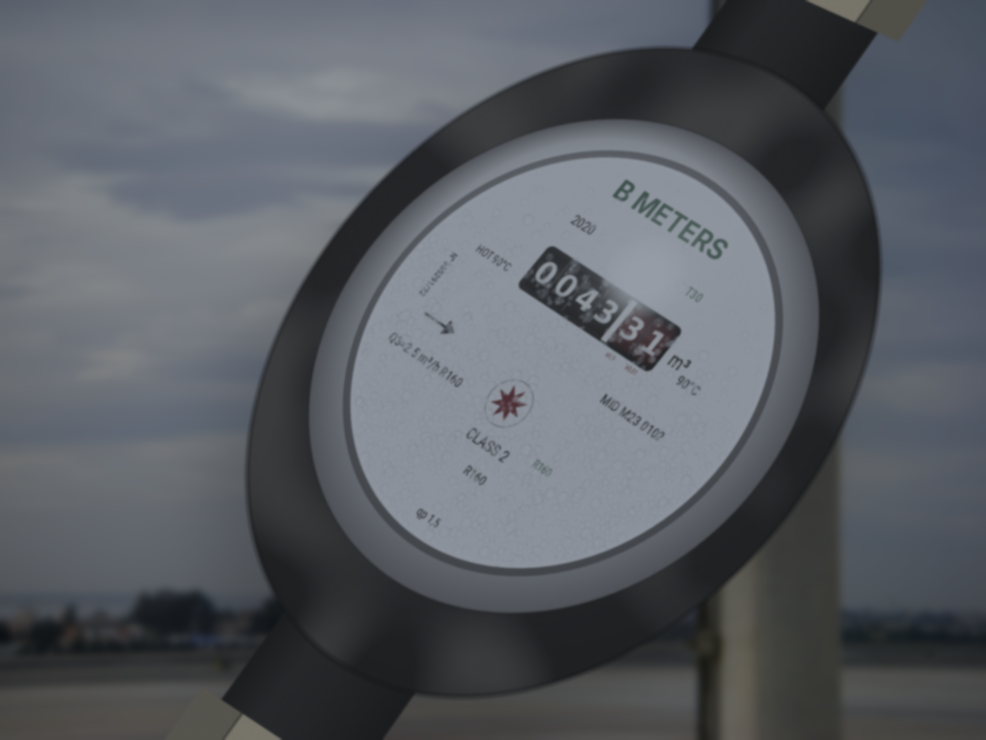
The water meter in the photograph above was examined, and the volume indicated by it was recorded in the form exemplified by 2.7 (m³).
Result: 43.31 (m³)
